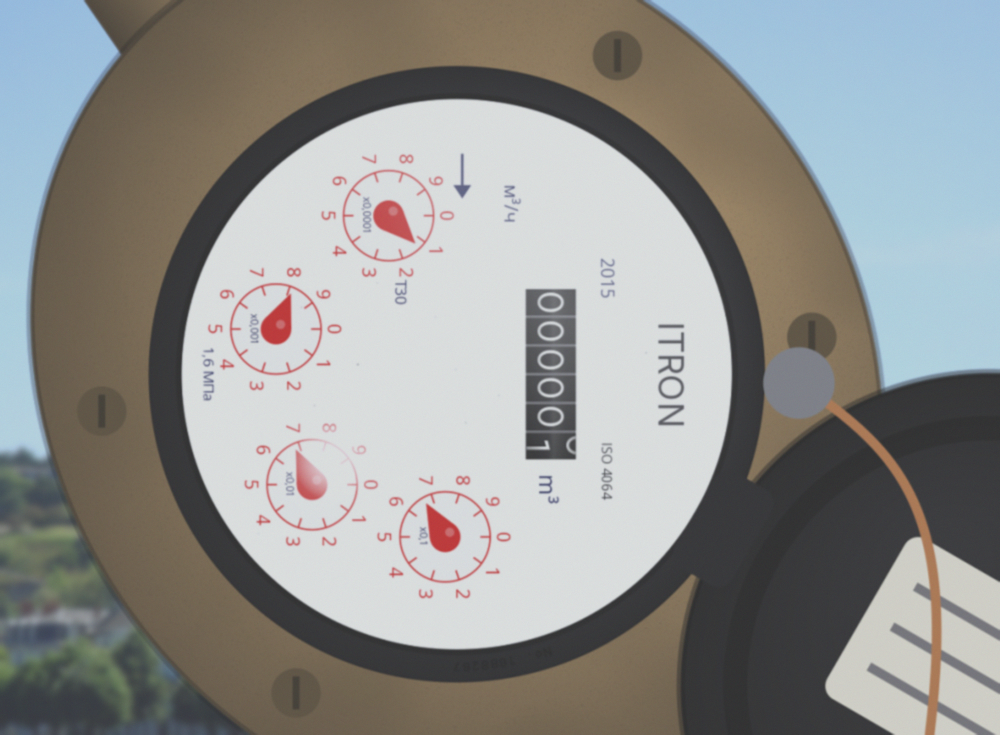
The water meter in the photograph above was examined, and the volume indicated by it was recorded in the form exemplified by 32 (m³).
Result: 0.6681 (m³)
